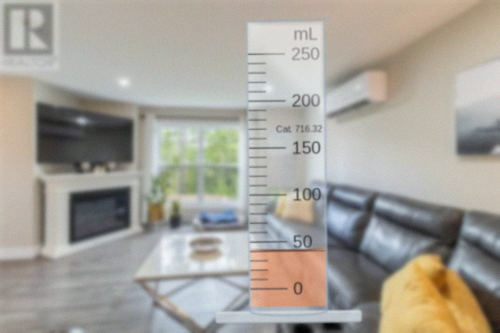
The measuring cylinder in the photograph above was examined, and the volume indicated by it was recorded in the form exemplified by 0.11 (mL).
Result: 40 (mL)
